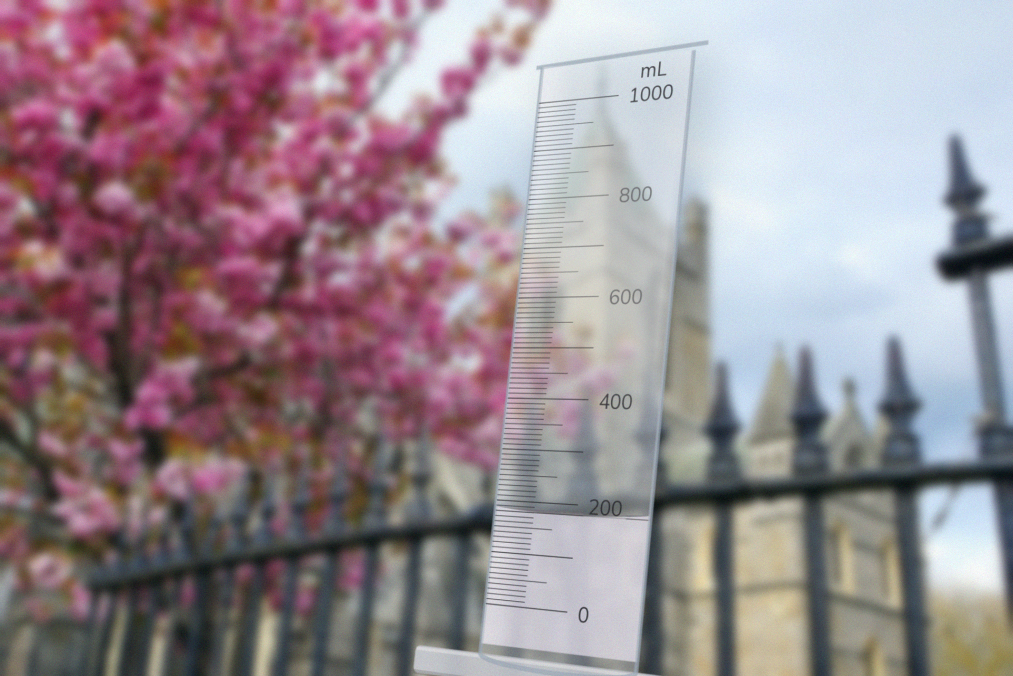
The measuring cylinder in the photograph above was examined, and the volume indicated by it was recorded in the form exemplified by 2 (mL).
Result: 180 (mL)
